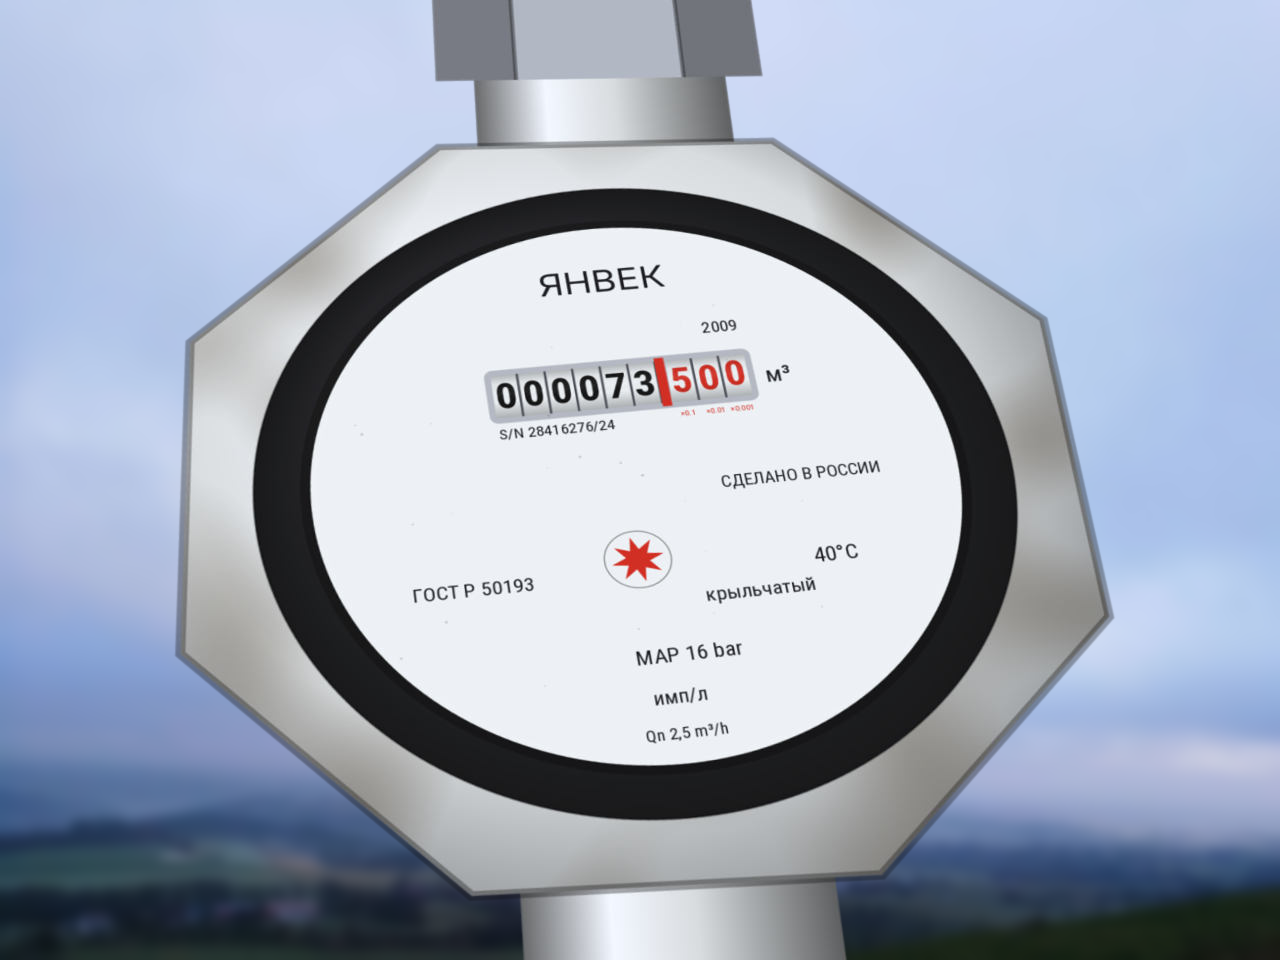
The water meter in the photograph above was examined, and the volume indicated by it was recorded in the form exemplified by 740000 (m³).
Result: 73.500 (m³)
